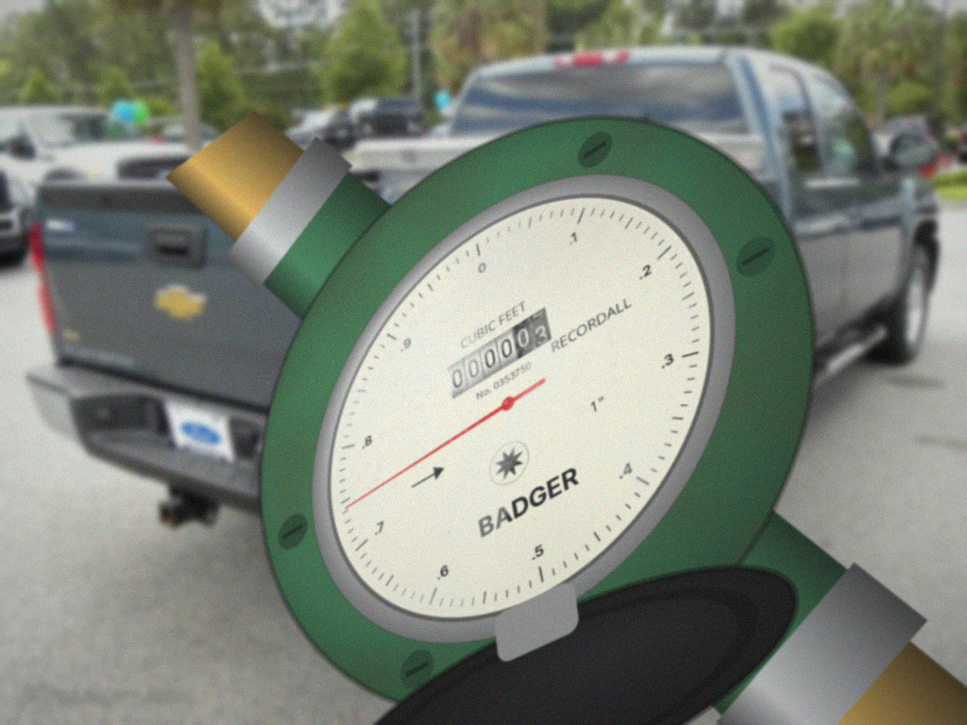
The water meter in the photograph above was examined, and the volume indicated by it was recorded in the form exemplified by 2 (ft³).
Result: 2.74 (ft³)
